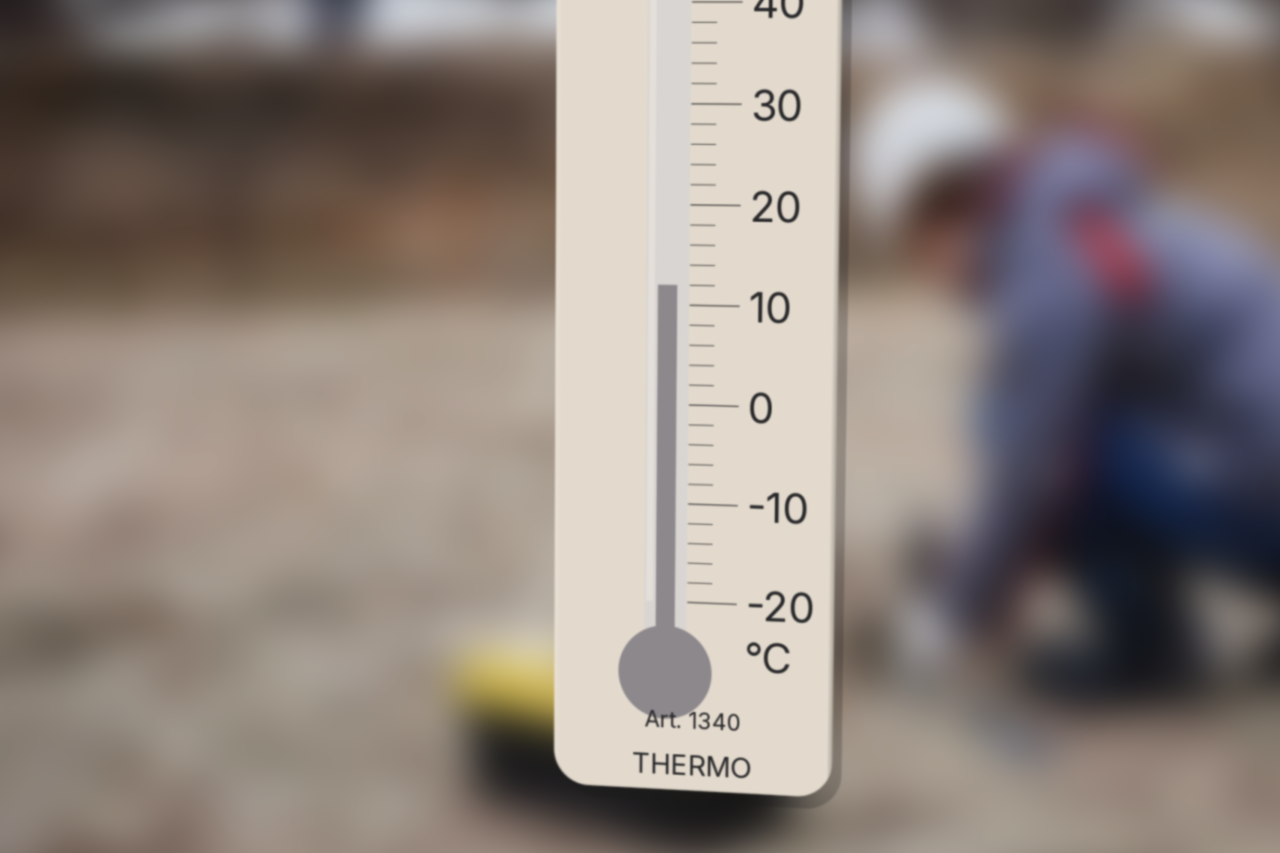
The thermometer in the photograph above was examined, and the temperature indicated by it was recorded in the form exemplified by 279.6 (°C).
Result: 12 (°C)
